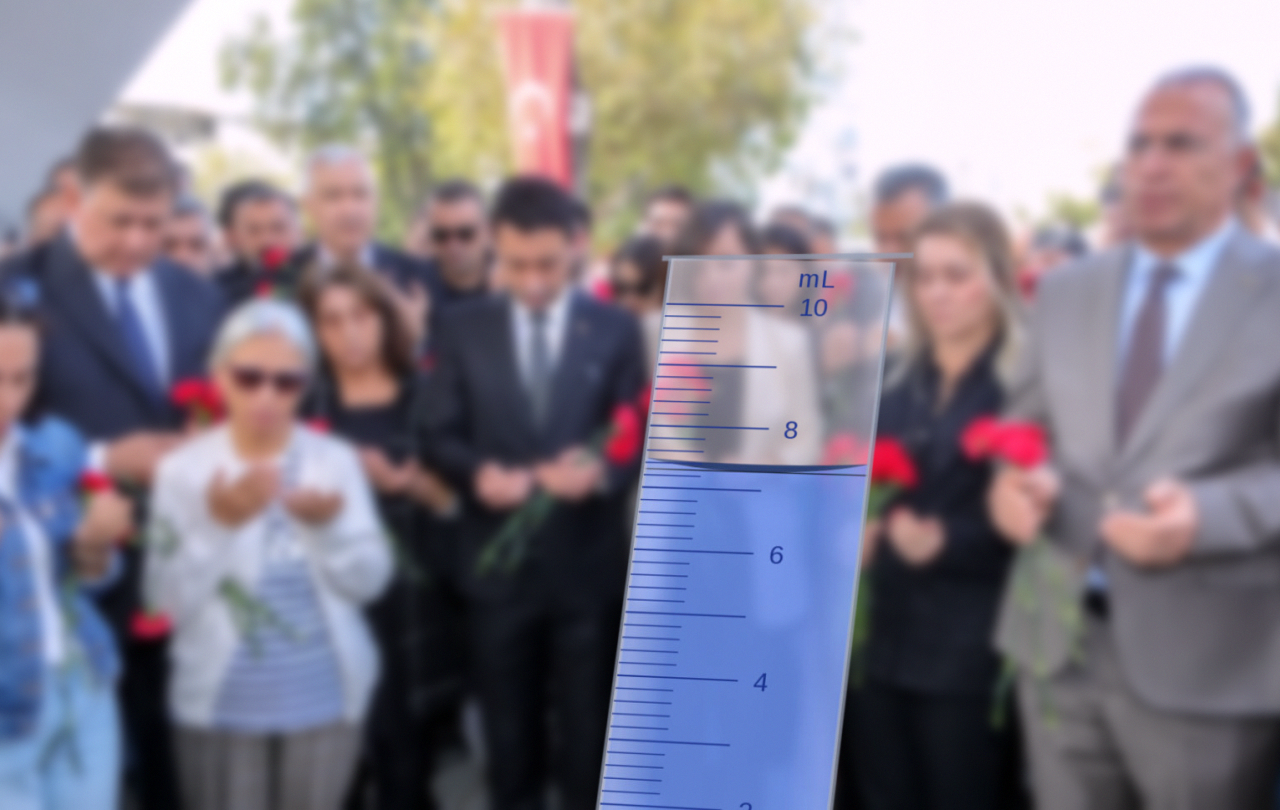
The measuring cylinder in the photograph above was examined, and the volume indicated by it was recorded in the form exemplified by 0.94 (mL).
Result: 7.3 (mL)
